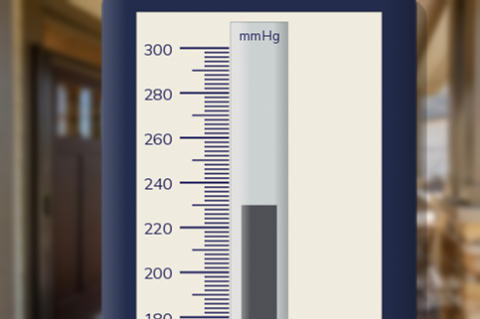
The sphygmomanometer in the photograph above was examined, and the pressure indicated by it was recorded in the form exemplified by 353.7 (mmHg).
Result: 230 (mmHg)
